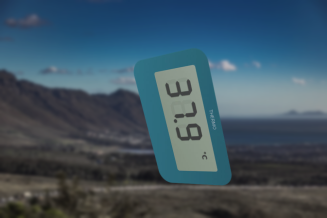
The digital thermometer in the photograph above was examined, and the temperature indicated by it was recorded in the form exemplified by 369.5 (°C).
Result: 37.9 (°C)
